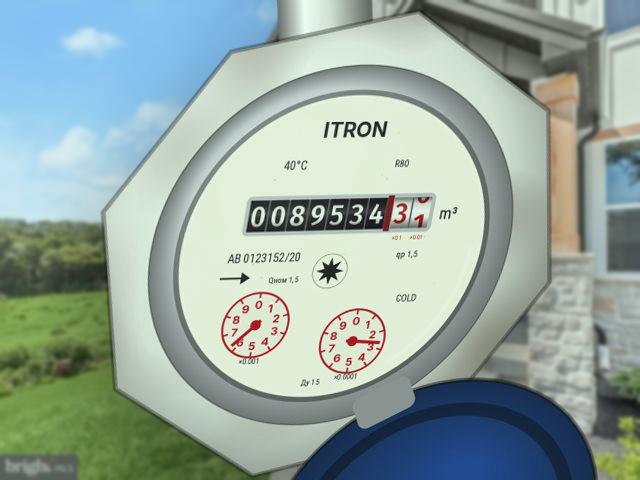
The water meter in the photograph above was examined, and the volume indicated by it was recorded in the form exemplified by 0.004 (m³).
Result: 89534.3062 (m³)
